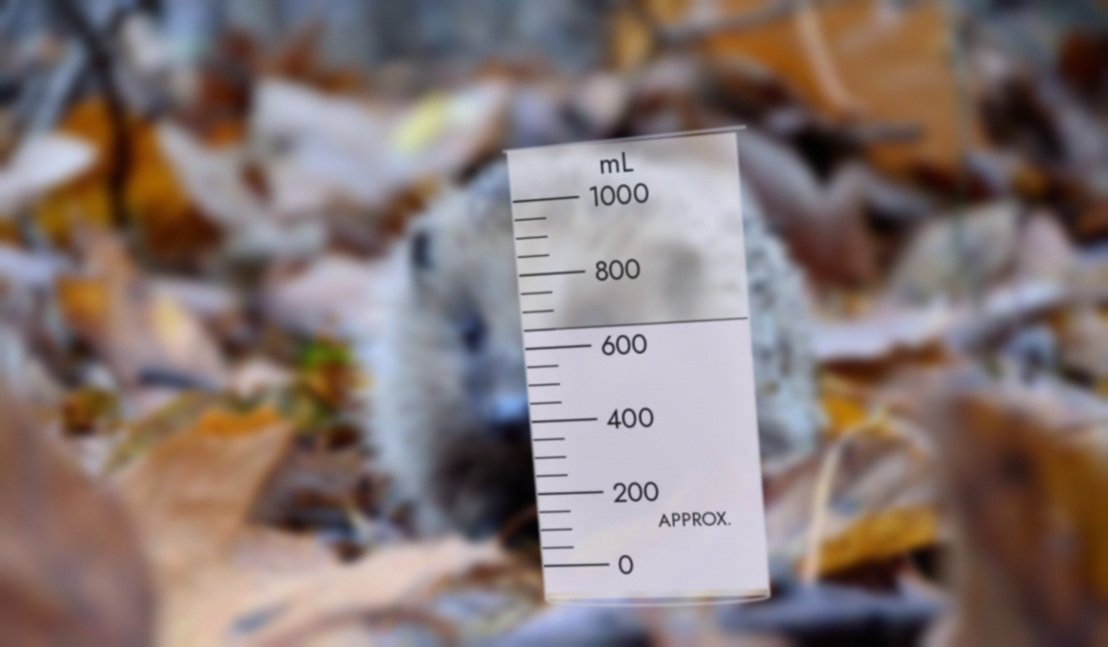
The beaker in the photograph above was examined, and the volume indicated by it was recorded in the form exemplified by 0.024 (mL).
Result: 650 (mL)
